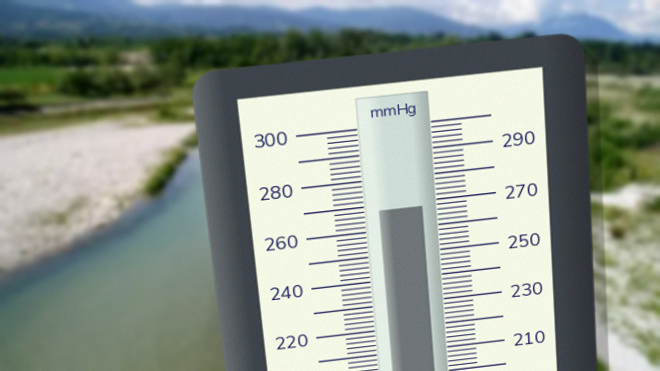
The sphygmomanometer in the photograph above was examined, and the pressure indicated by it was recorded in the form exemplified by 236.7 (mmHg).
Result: 268 (mmHg)
